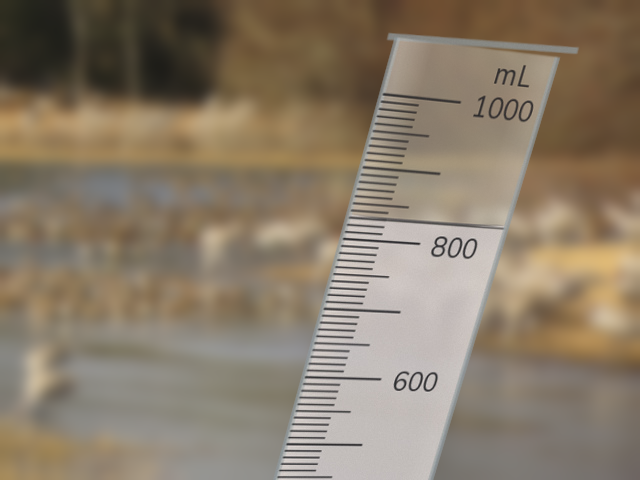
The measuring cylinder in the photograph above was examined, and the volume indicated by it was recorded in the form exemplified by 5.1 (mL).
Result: 830 (mL)
